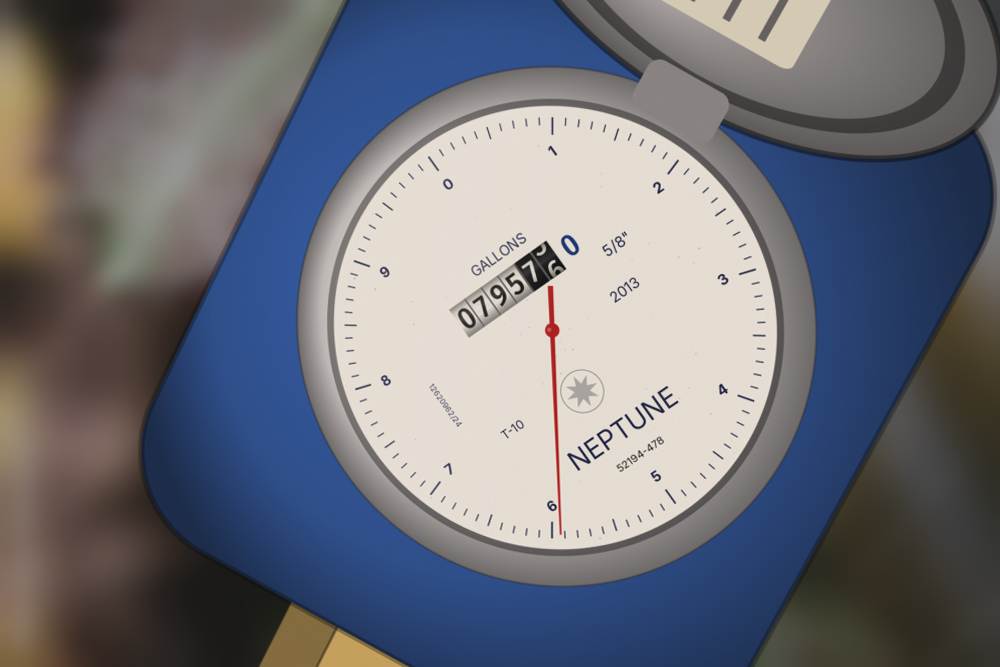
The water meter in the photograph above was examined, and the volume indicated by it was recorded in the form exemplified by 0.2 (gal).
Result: 795755.9 (gal)
